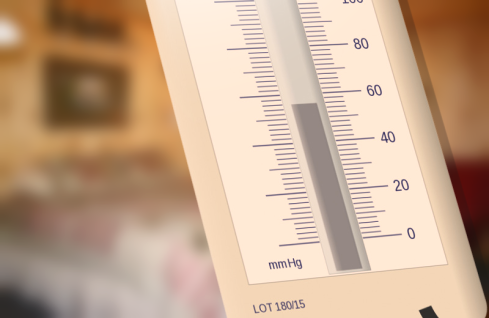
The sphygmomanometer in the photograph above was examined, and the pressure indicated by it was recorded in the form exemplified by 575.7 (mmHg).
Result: 56 (mmHg)
